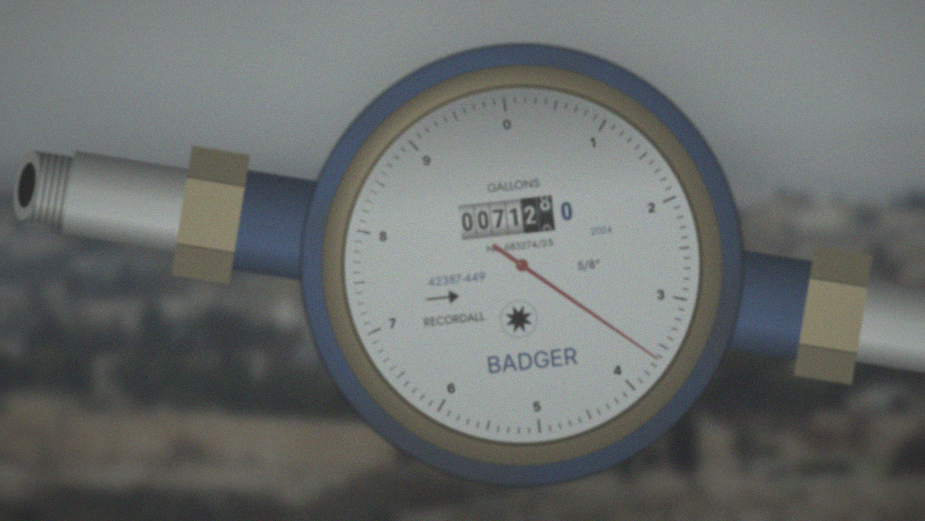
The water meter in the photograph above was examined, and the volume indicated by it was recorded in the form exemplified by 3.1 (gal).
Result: 71283.6 (gal)
